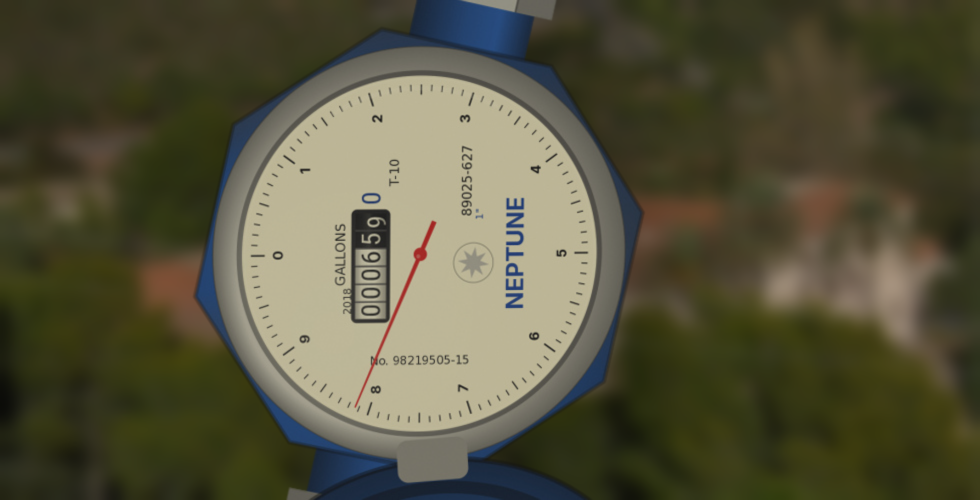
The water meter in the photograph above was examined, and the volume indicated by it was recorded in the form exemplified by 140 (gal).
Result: 6588.1 (gal)
